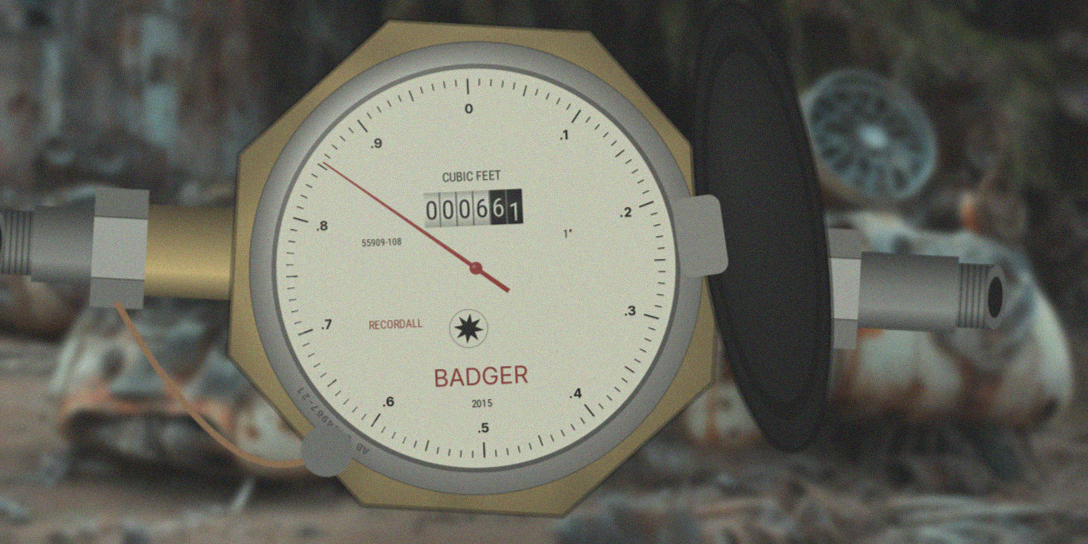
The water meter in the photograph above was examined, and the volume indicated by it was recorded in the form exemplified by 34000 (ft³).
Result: 660.85 (ft³)
